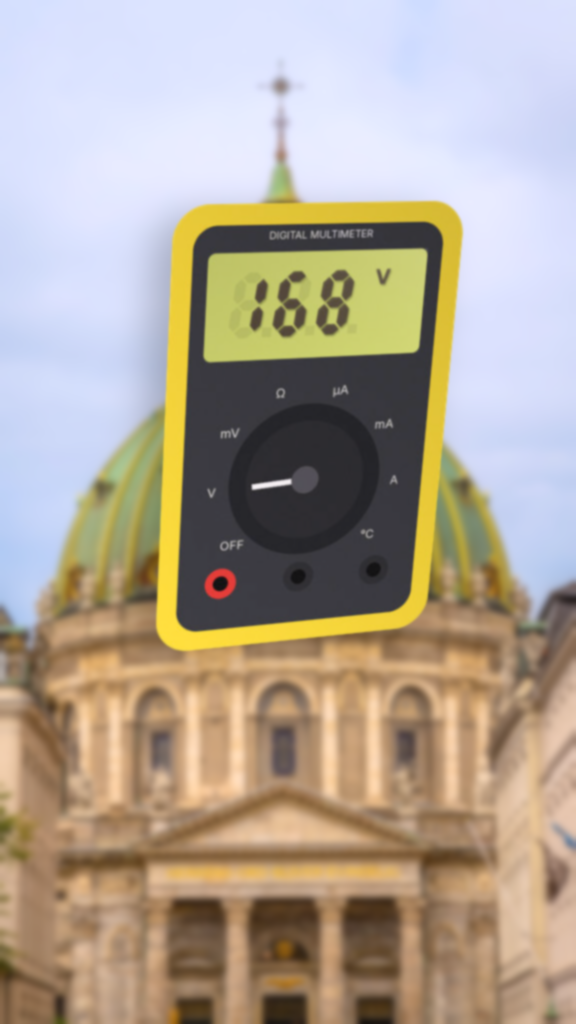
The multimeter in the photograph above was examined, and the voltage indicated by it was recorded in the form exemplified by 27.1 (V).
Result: 168 (V)
